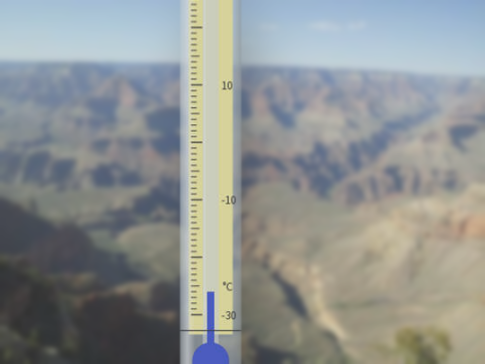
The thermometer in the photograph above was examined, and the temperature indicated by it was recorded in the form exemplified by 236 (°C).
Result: -26 (°C)
